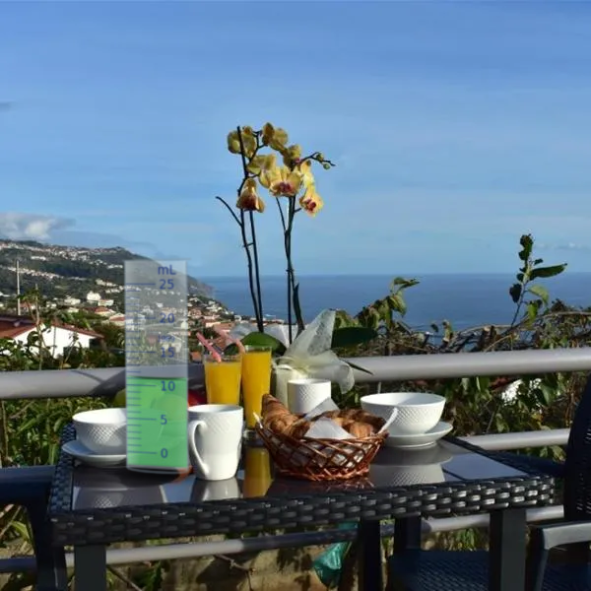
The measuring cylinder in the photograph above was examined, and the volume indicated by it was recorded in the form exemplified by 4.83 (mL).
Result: 11 (mL)
